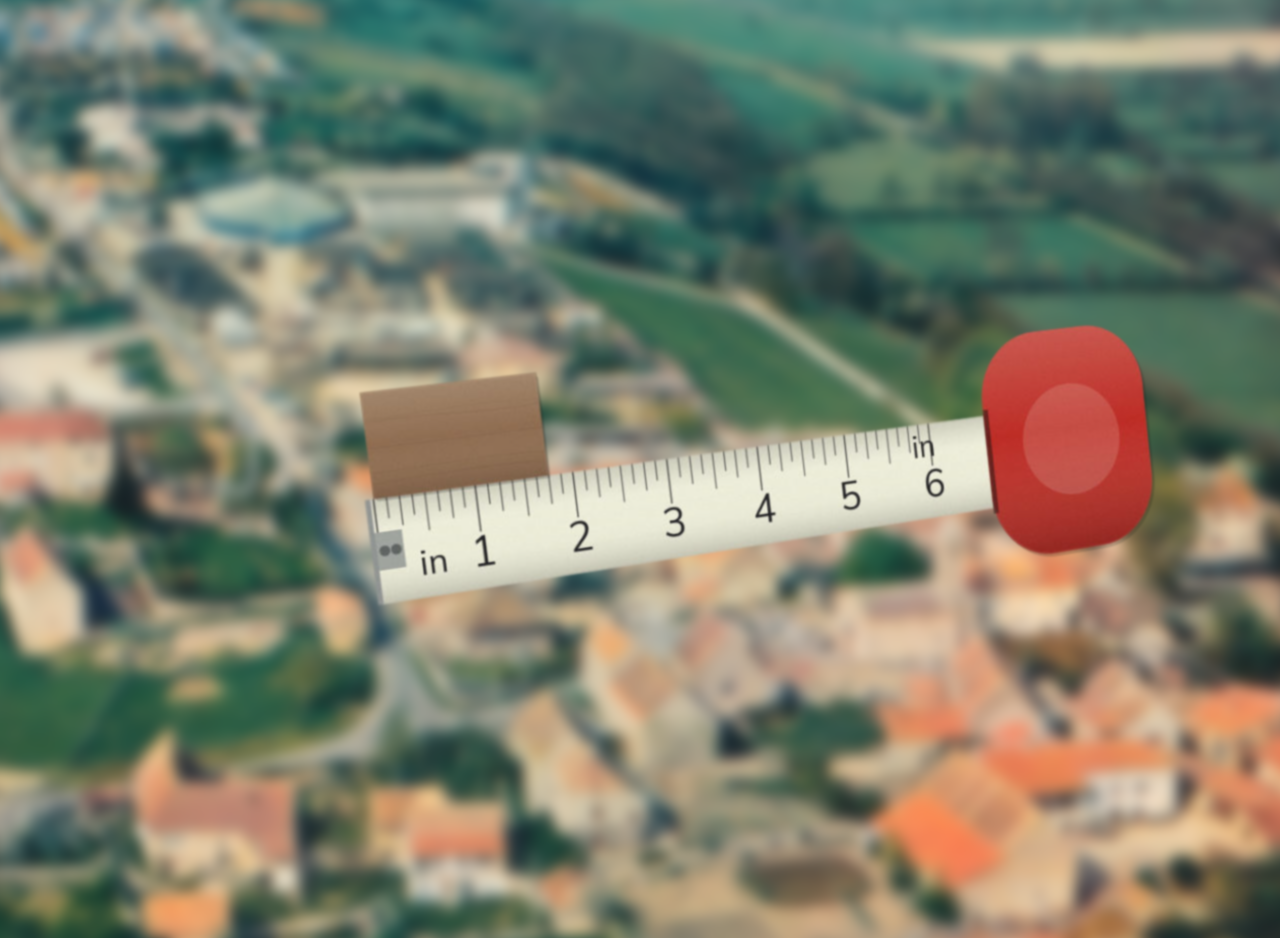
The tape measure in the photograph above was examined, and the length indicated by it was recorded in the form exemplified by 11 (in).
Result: 1.75 (in)
